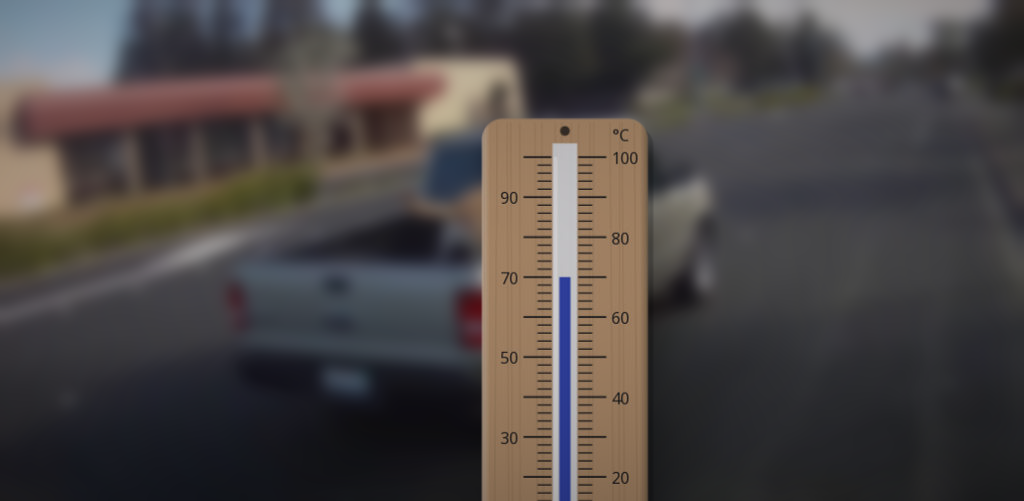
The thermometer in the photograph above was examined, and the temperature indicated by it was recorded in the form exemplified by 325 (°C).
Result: 70 (°C)
